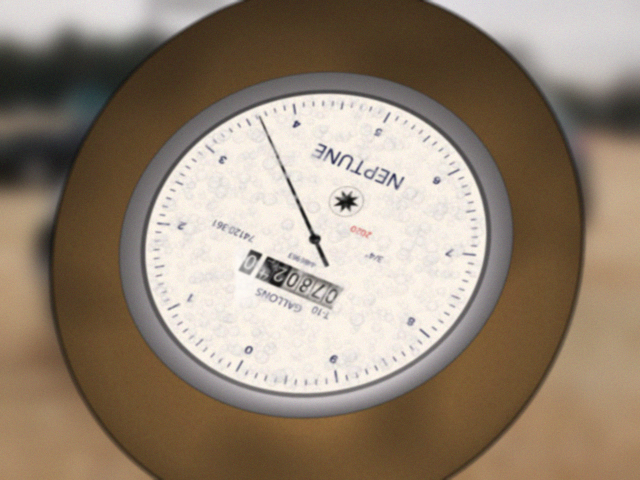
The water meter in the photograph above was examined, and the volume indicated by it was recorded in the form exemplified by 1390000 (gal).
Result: 780243.6 (gal)
